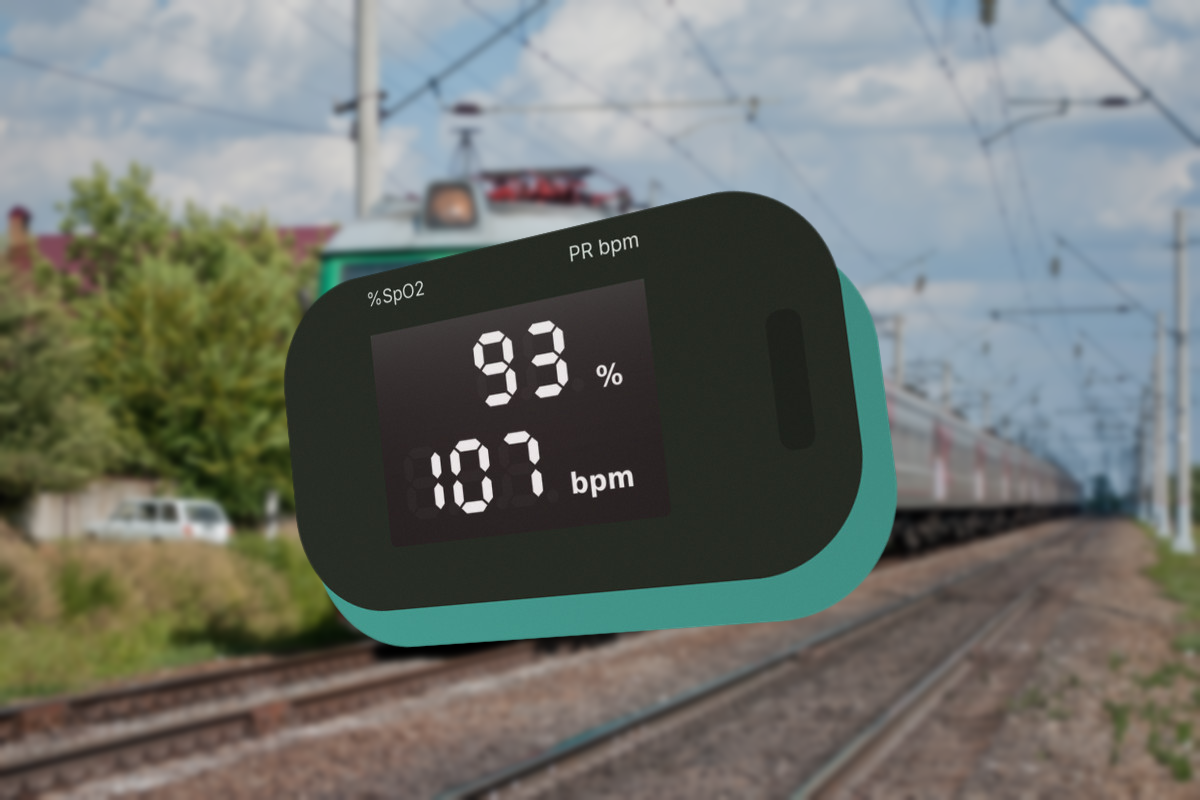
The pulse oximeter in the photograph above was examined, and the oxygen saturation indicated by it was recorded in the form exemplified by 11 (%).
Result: 93 (%)
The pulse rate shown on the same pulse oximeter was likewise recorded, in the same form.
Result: 107 (bpm)
